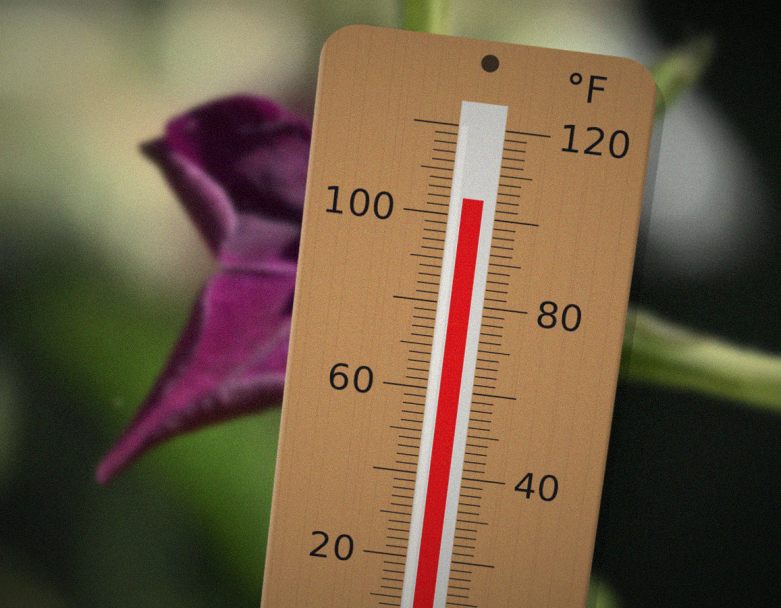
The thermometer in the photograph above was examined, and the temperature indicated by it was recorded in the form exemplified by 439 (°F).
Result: 104 (°F)
